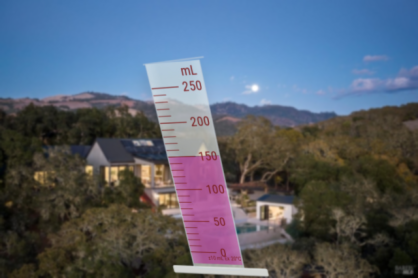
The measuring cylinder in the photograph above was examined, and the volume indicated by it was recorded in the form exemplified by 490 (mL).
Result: 150 (mL)
